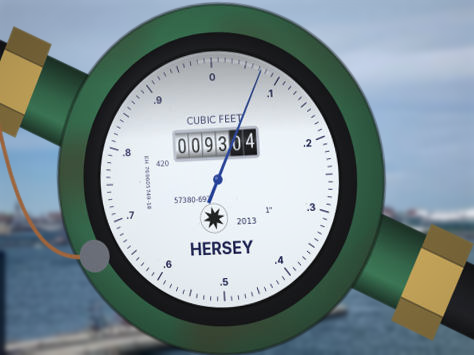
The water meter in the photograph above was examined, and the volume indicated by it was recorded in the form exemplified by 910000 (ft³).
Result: 9304.07 (ft³)
